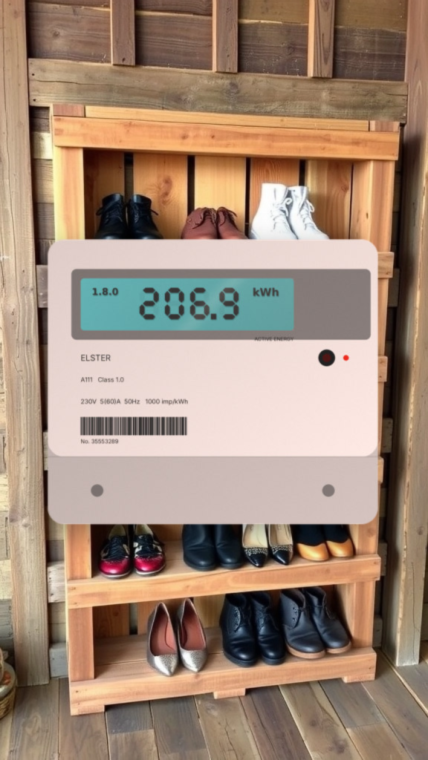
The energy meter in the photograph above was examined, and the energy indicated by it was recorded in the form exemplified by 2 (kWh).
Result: 206.9 (kWh)
